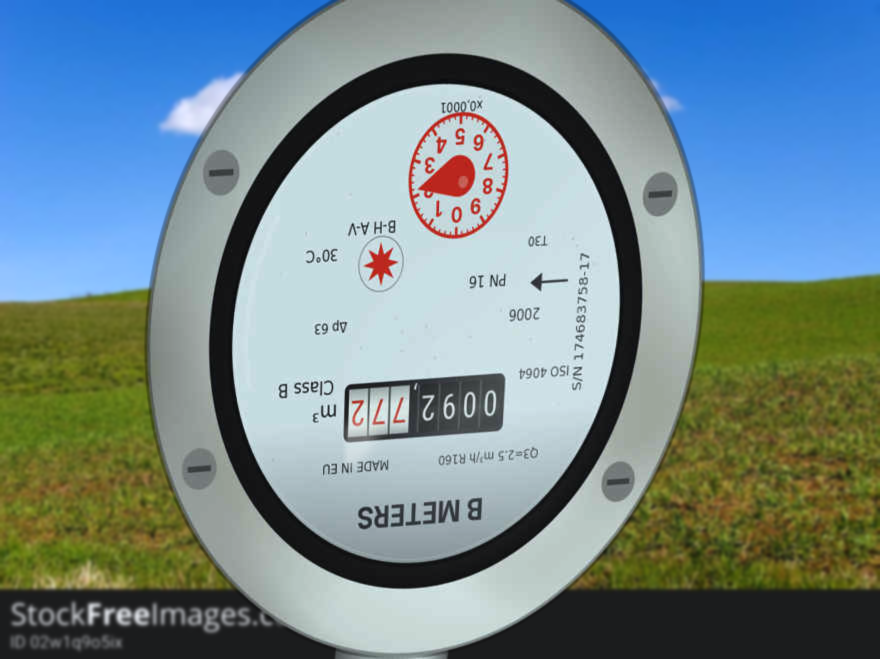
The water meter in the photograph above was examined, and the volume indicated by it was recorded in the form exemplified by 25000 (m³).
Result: 92.7722 (m³)
